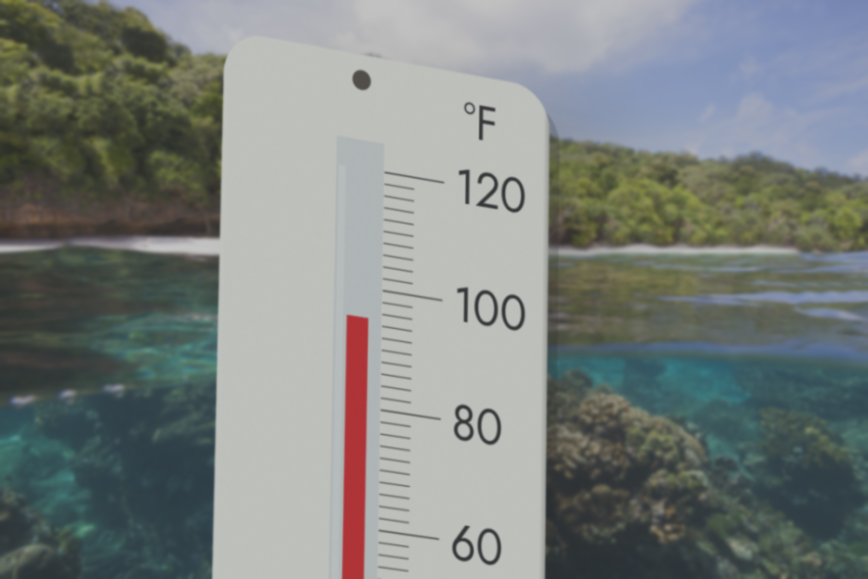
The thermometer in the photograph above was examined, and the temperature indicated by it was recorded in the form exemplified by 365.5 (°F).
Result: 95 (°F)
